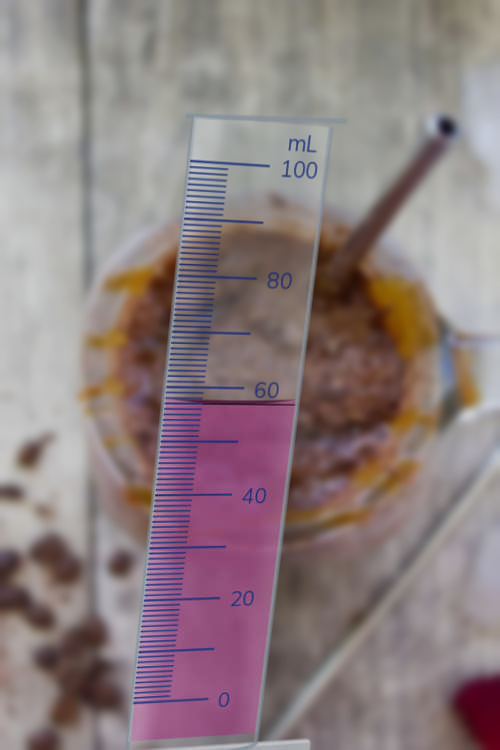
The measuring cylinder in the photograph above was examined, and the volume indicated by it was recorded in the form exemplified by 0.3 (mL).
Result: 57 (mL)
